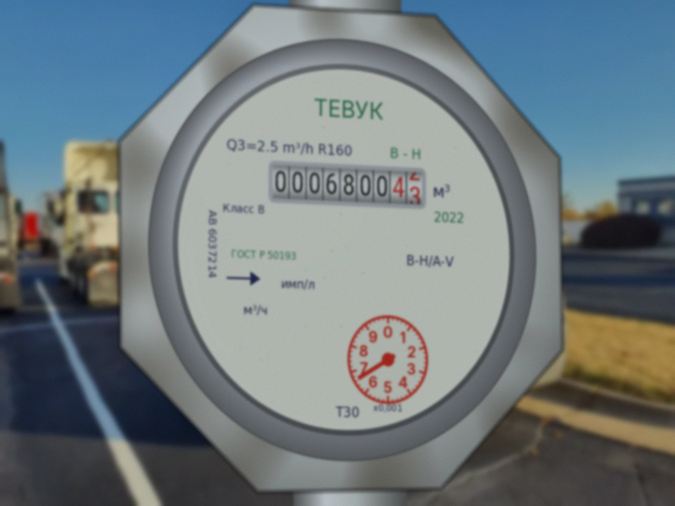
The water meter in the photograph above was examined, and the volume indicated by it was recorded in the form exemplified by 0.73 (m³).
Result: 6800.426 (m³)
